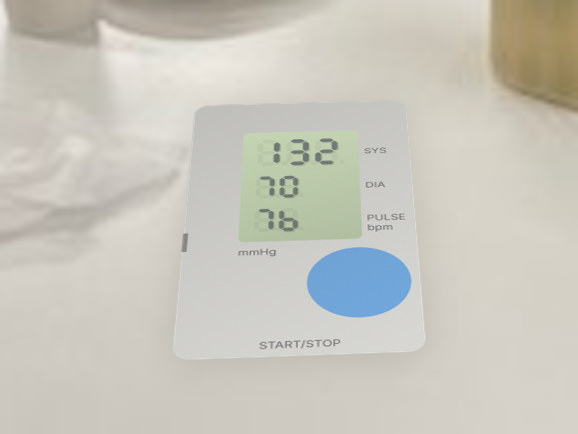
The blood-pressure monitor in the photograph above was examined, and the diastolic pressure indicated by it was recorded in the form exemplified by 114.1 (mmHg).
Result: 70 (mmHg)
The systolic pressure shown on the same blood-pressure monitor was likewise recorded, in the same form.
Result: 132 (mmHg)
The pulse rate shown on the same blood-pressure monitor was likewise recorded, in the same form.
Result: 76 (bpm)
